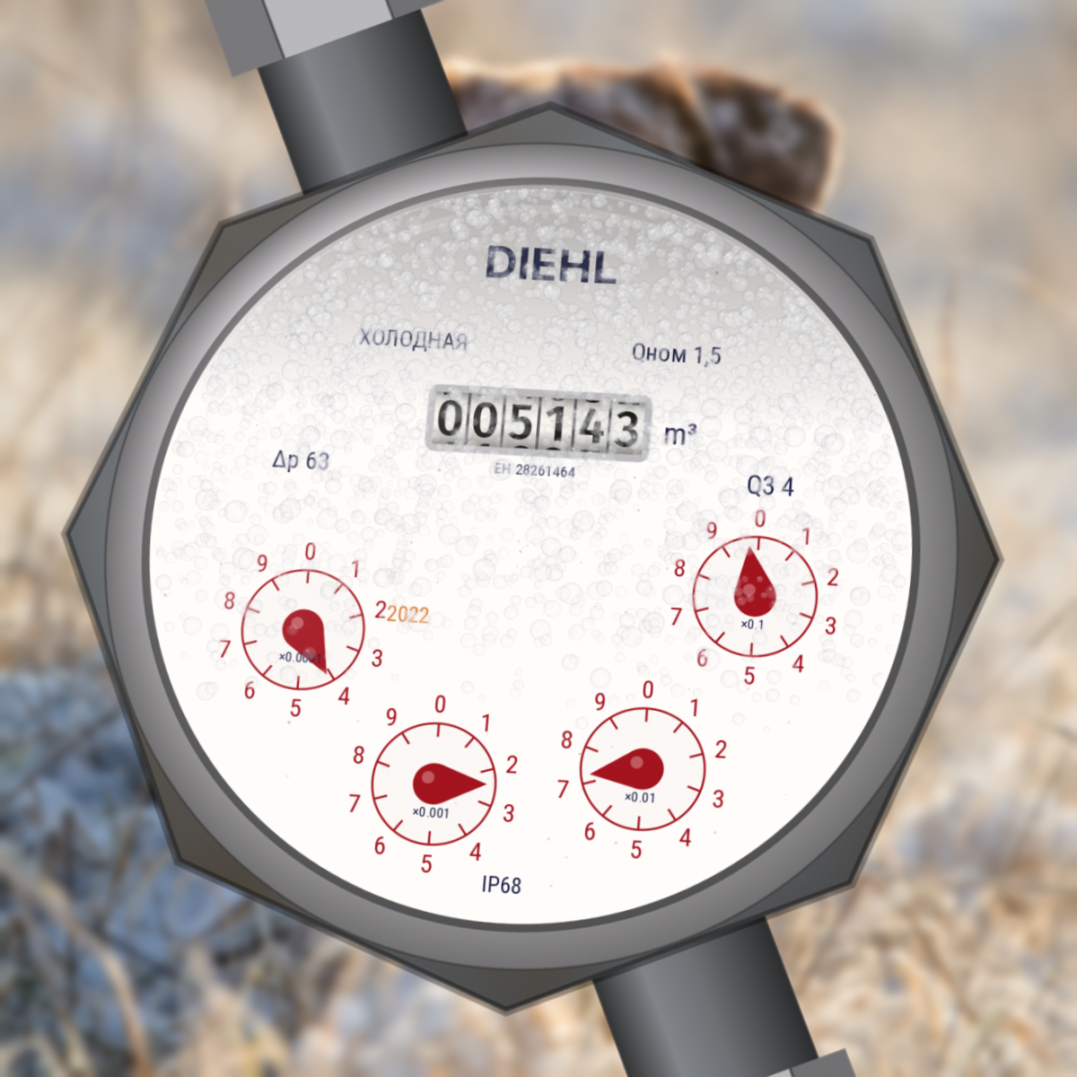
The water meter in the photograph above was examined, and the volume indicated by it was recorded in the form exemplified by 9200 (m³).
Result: 5142.9724 (m³)
